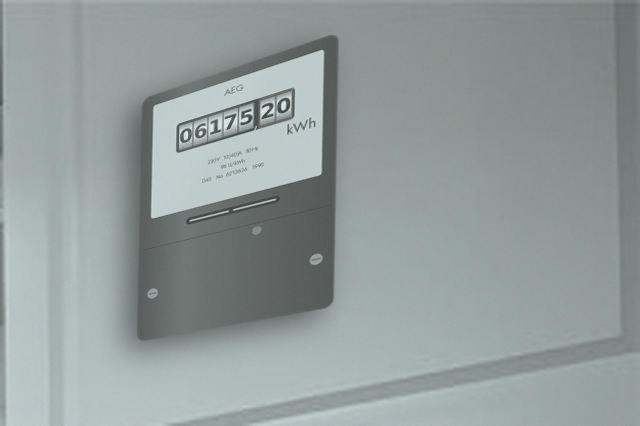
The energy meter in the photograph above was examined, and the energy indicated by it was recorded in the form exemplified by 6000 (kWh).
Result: 6175.20 (kWh)
